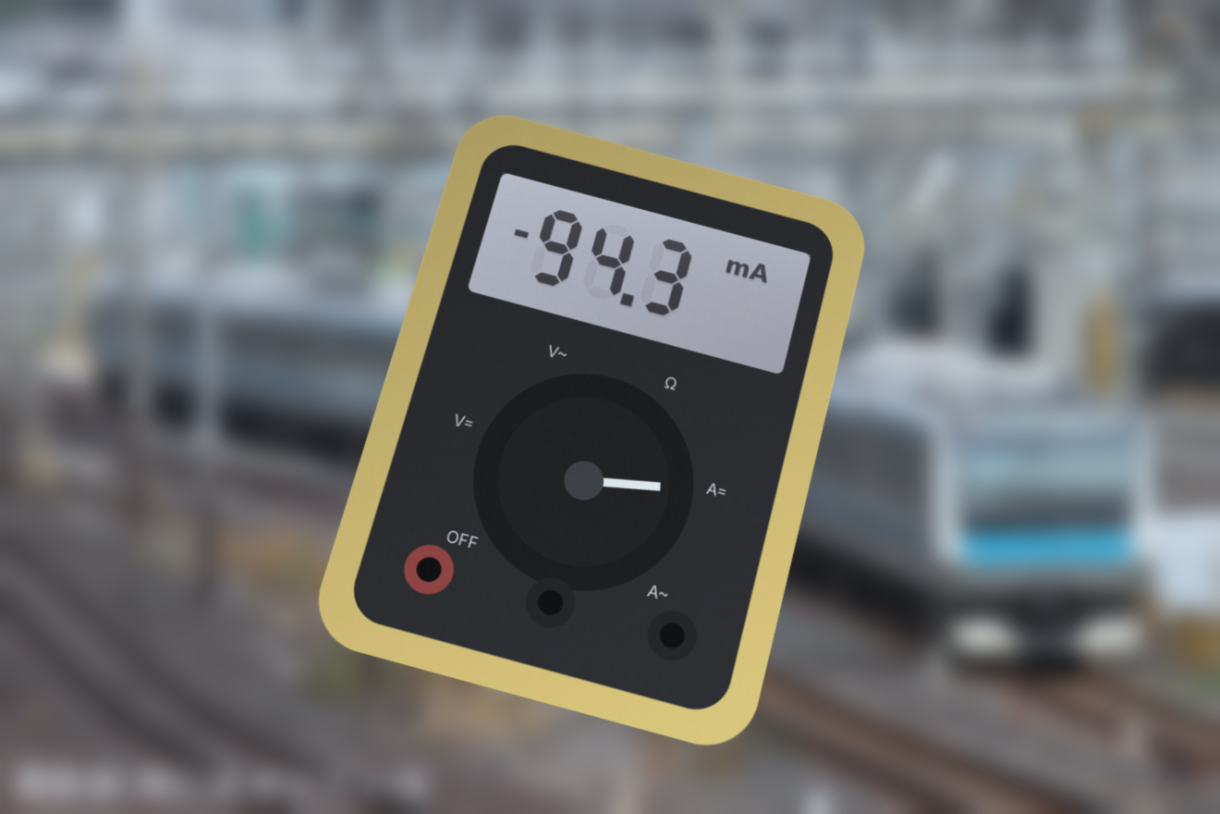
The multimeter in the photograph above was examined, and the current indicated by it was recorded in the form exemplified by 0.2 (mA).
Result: -94.3 (mA)
